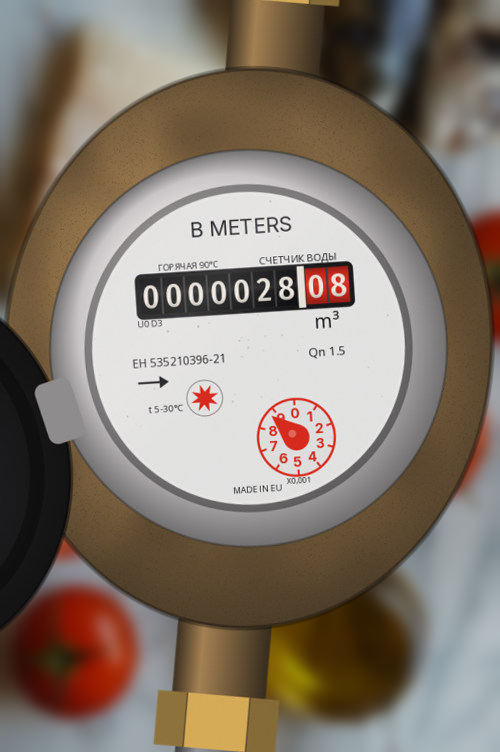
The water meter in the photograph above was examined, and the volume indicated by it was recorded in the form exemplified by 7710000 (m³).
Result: 28.088 (m³)
